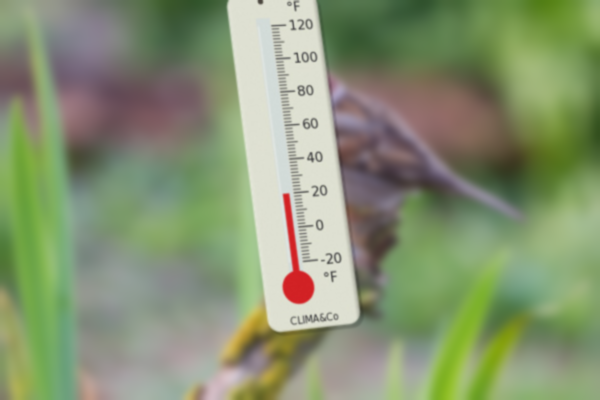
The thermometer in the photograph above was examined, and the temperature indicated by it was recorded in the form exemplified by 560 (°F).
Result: 20 (°F)
